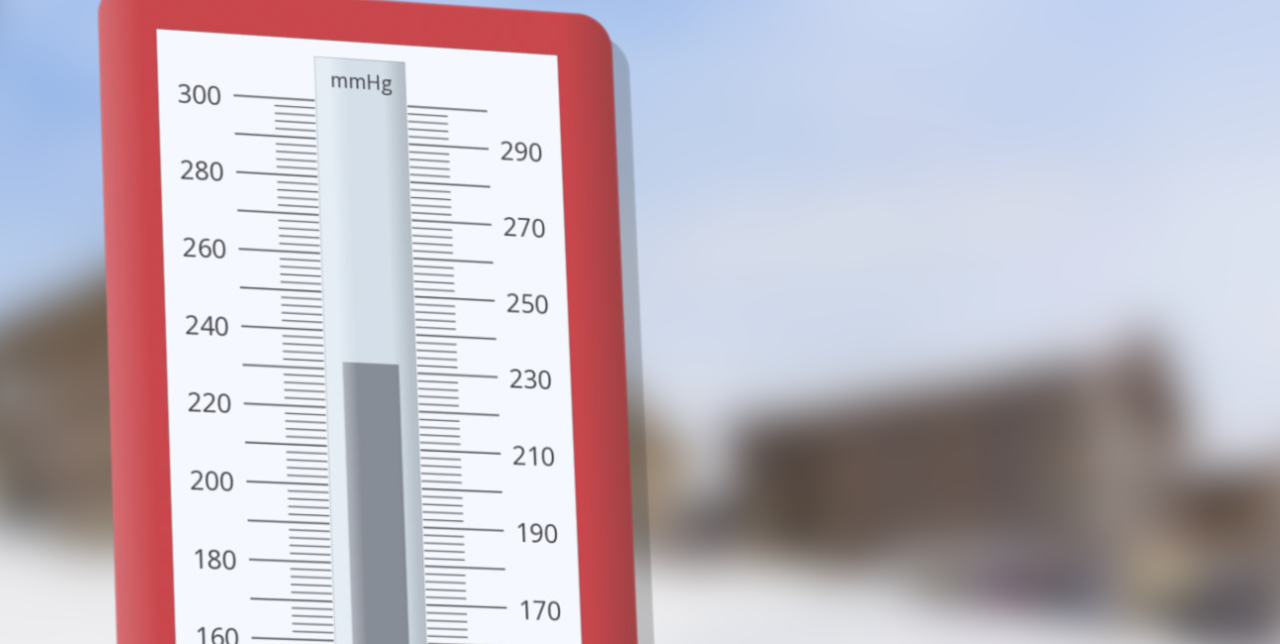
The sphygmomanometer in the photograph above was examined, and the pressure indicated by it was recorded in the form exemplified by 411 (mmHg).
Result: 232 (mmHg)
